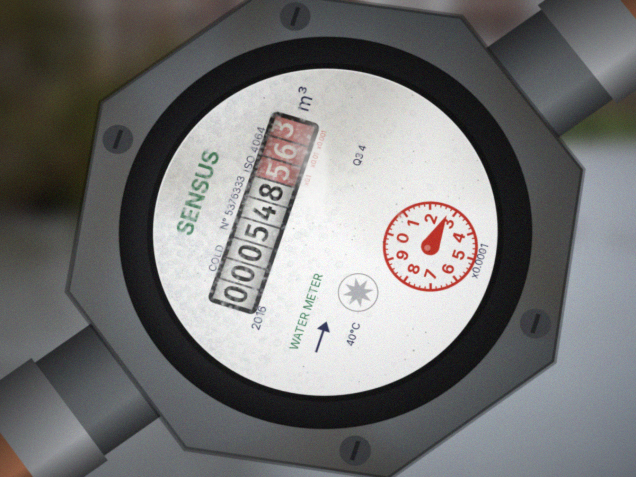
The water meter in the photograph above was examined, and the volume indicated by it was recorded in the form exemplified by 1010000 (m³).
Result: 548.5632 (m³)
